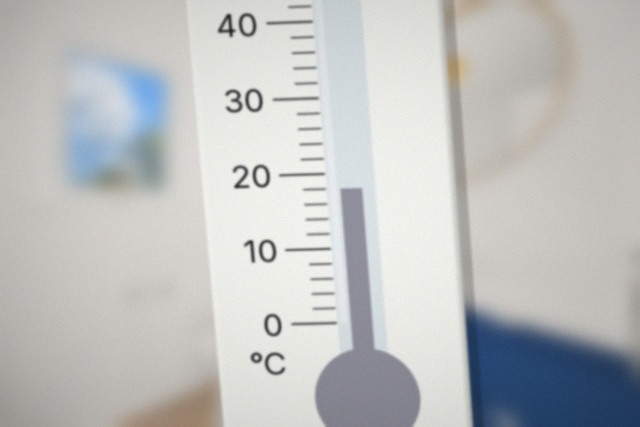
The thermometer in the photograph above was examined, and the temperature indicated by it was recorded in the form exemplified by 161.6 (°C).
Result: 18 (°C)
